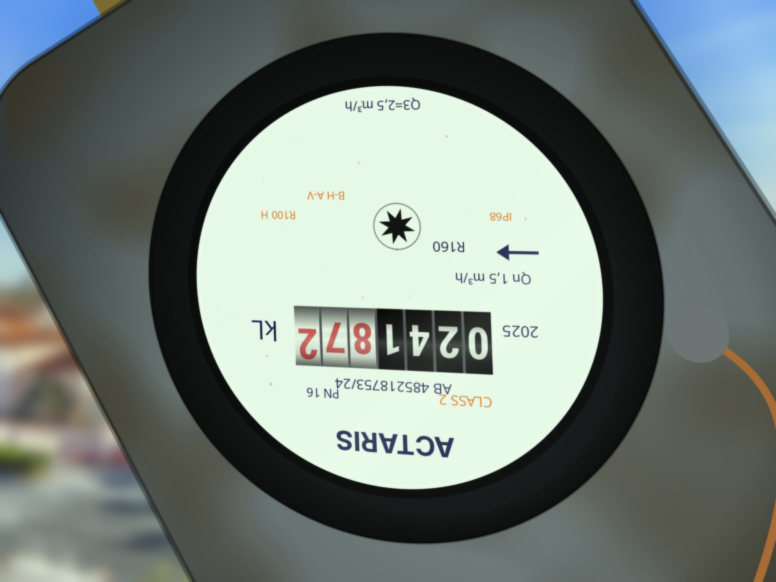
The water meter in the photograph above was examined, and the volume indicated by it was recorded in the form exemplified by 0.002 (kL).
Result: 241.872 (kL)
